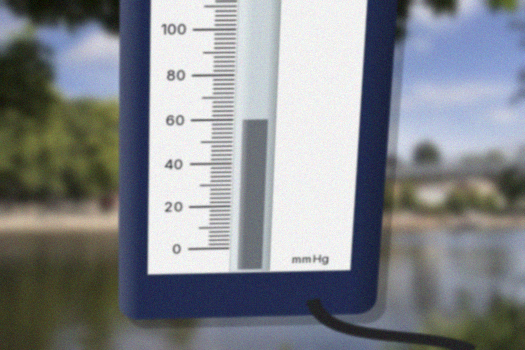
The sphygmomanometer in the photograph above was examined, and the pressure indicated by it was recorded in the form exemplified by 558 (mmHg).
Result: 60 (mmHg)
